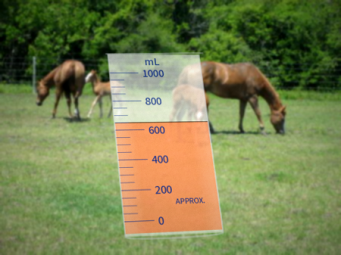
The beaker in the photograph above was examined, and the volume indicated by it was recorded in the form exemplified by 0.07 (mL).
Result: 650 (mL)
